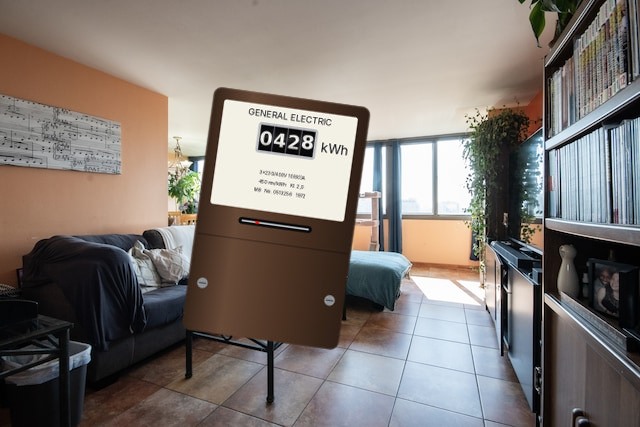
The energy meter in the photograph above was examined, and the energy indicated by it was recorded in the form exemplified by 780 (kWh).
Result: 428 (kWh)
